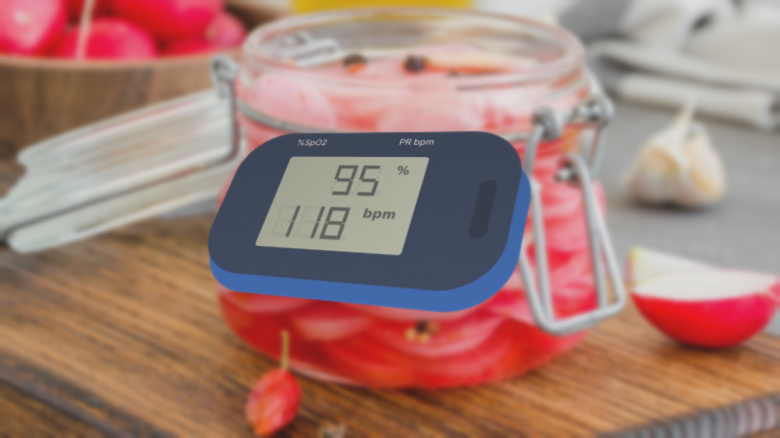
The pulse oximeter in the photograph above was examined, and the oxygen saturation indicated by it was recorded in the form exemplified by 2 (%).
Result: 95 (%)
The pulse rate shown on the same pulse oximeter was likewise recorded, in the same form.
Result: 118 (bpm)
